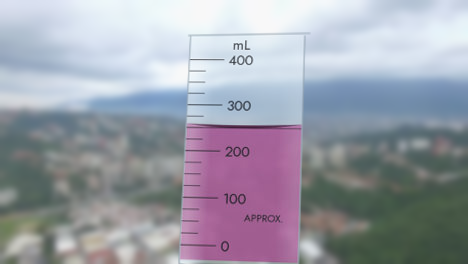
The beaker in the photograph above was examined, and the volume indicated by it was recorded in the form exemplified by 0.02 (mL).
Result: 250 (mL)
